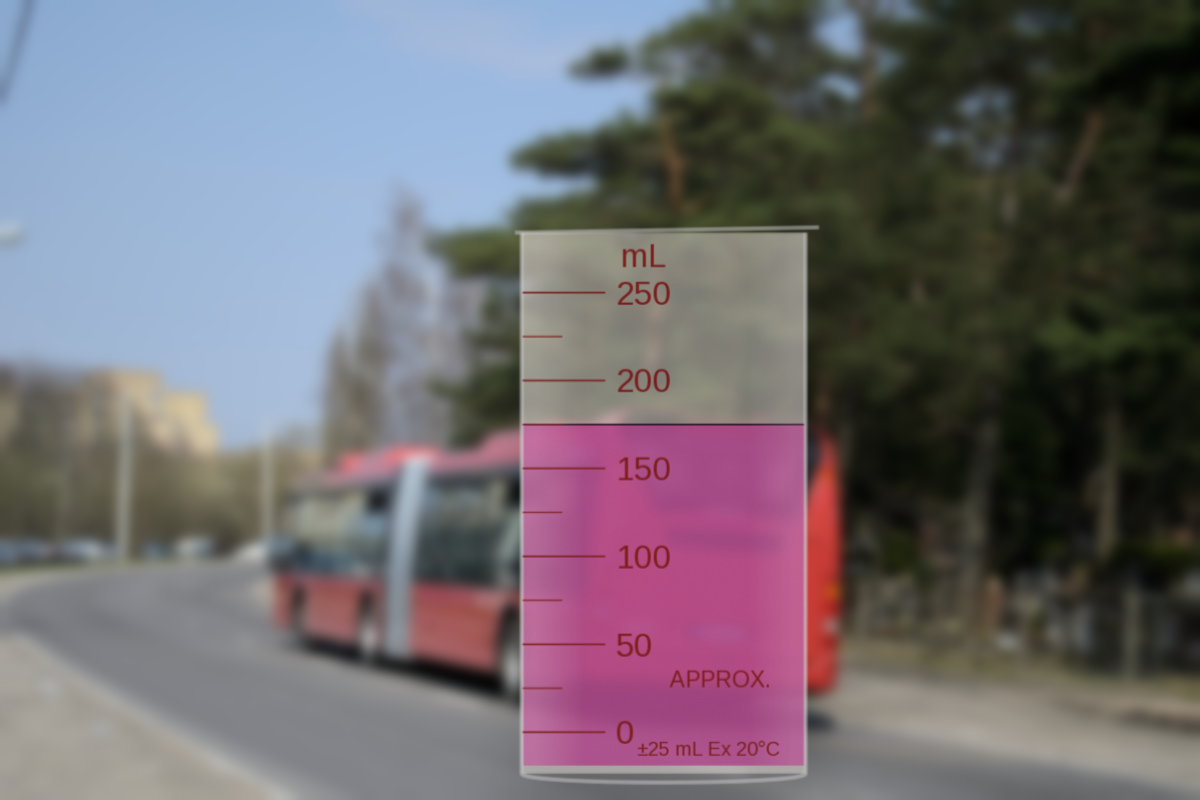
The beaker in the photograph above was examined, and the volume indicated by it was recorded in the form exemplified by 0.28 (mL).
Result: 175 (mL)
